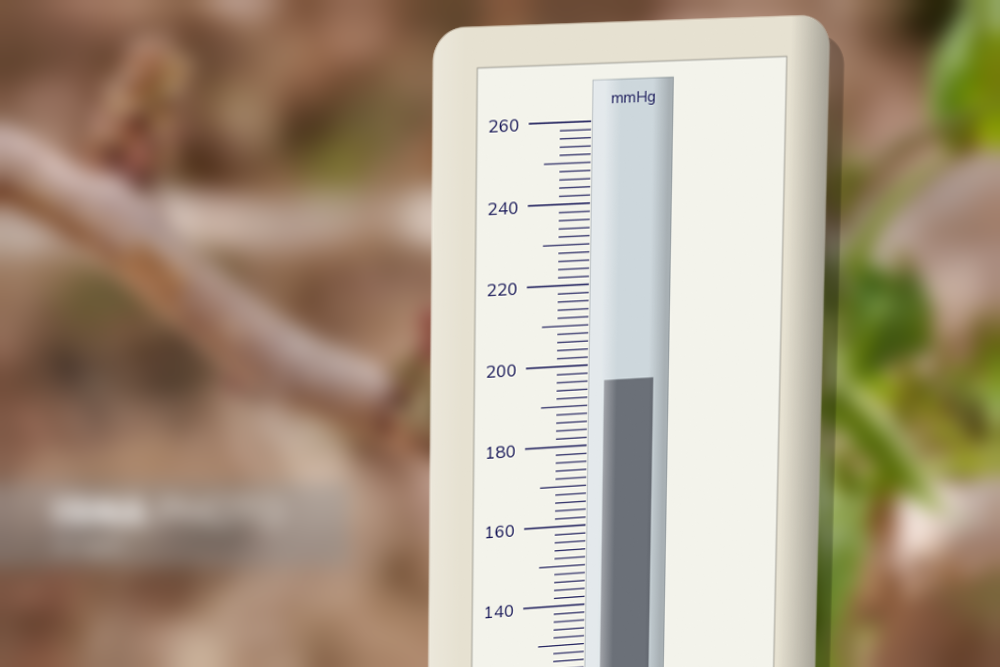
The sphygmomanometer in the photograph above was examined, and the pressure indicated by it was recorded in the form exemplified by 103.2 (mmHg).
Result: 196 (mmHg)
